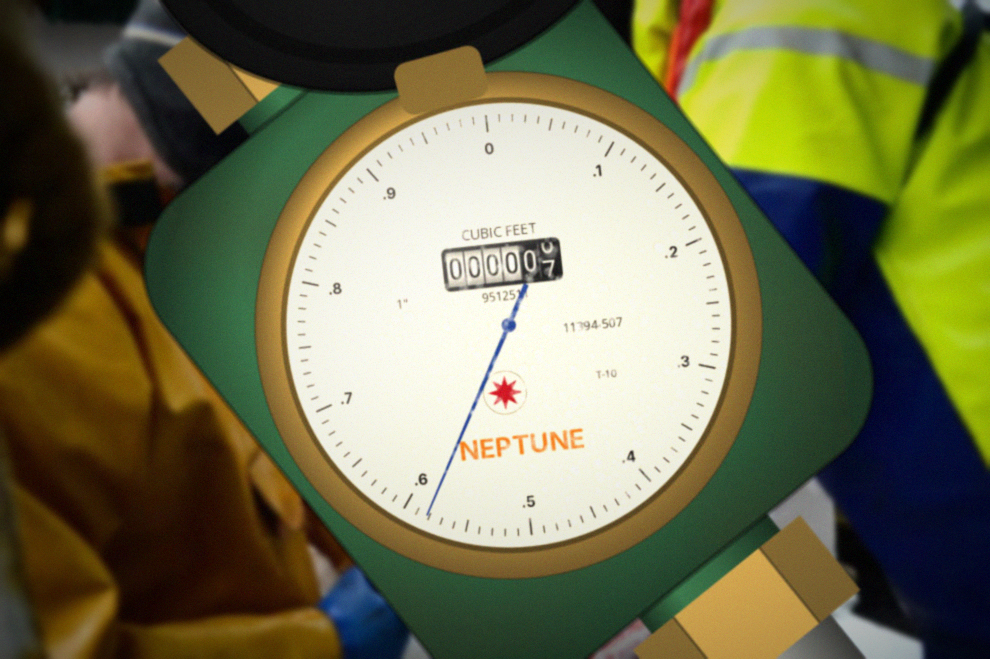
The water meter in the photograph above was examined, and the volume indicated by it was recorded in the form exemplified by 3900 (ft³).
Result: 6.58 (ft³)
